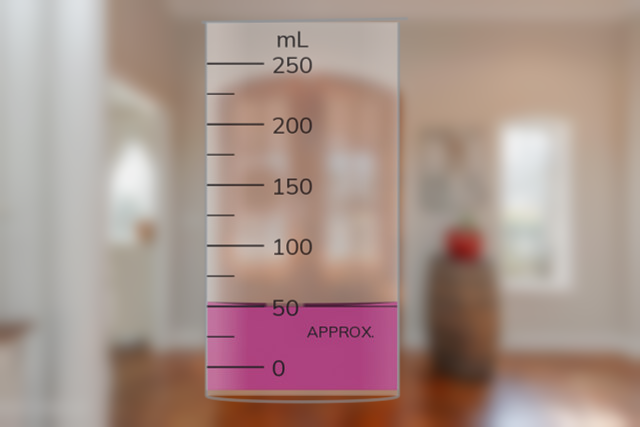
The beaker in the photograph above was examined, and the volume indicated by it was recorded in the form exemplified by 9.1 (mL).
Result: 50 (mL)
